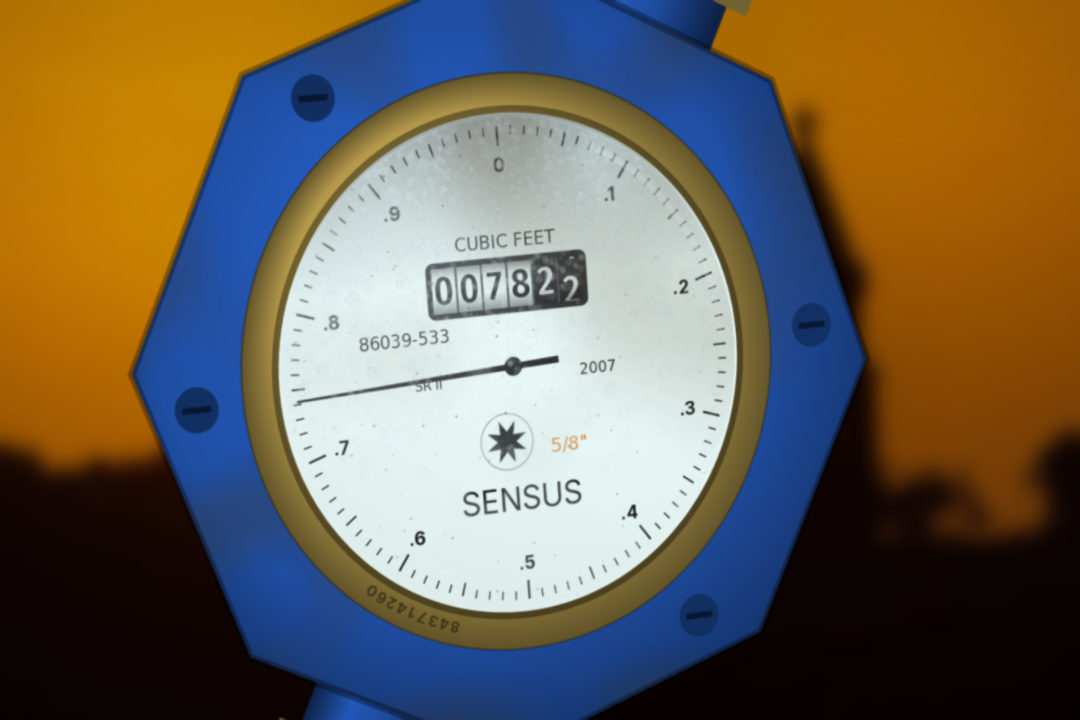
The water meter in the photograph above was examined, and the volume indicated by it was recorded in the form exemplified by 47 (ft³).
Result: 7821.74 (ft³)
